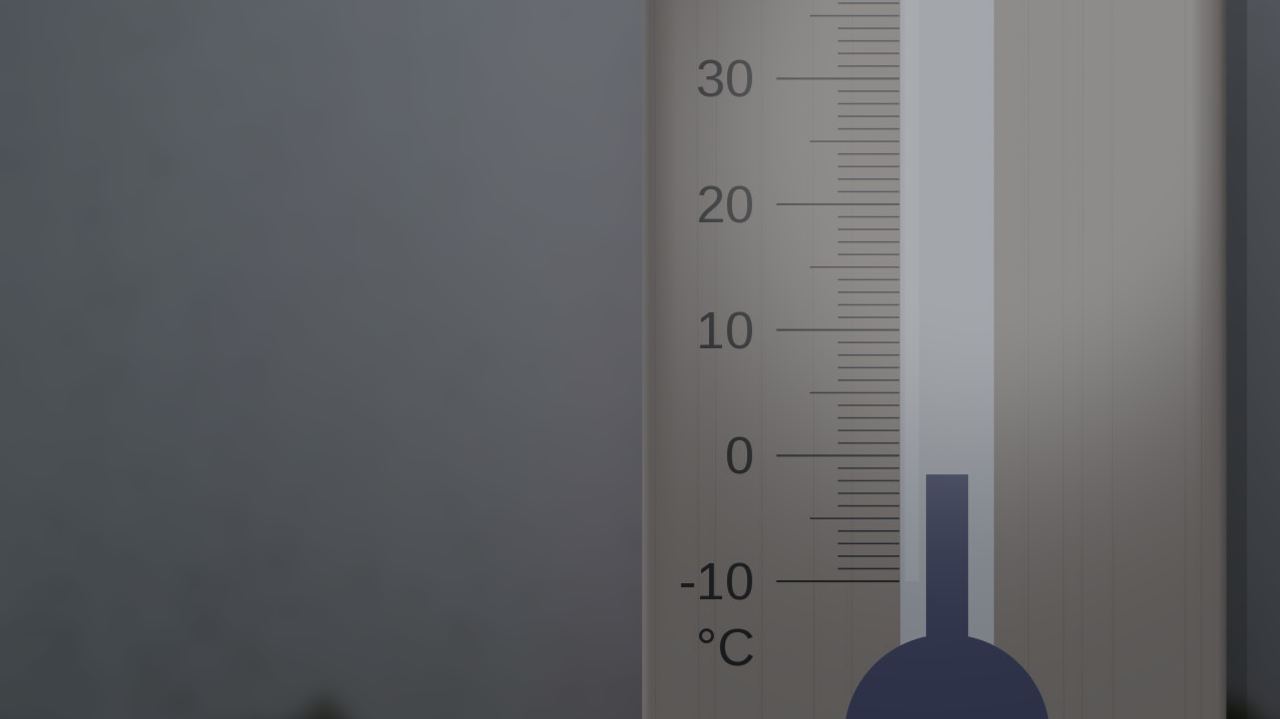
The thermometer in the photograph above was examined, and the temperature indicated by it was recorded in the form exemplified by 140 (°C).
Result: -1.5 (°C)
